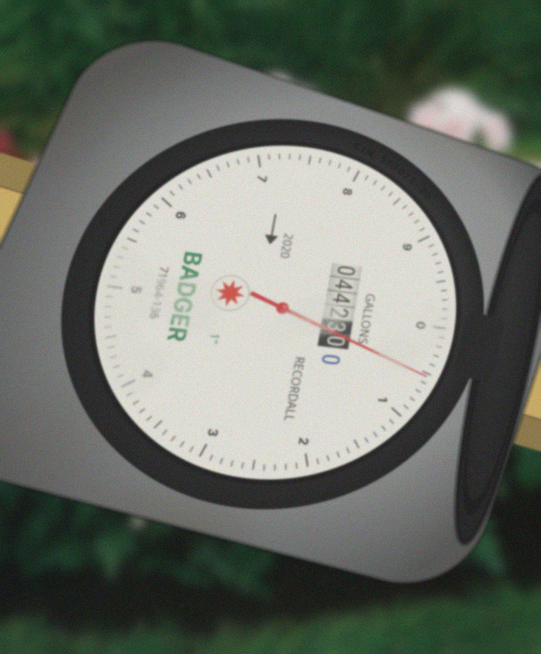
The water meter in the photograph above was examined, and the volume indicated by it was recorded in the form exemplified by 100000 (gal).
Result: 442300.5 (gal)
